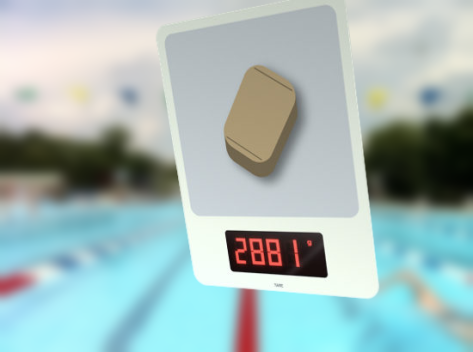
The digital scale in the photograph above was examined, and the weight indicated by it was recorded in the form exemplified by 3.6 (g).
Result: 2881 (g)
